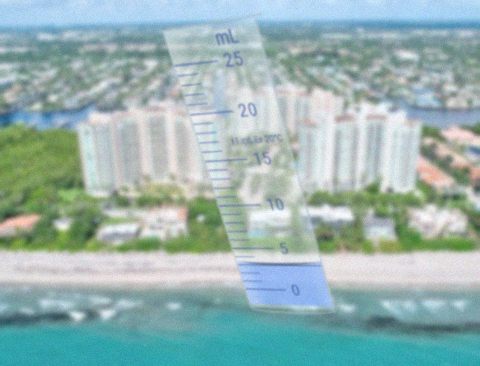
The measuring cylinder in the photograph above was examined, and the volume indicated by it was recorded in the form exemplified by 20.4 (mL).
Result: 3 (mL)
